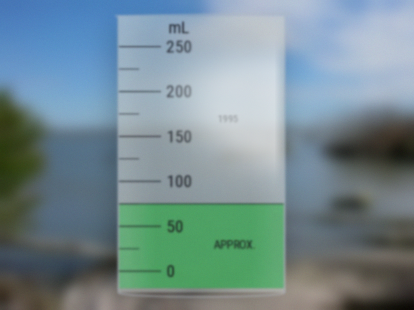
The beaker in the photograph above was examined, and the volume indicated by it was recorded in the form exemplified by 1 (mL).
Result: 75 (mL)
